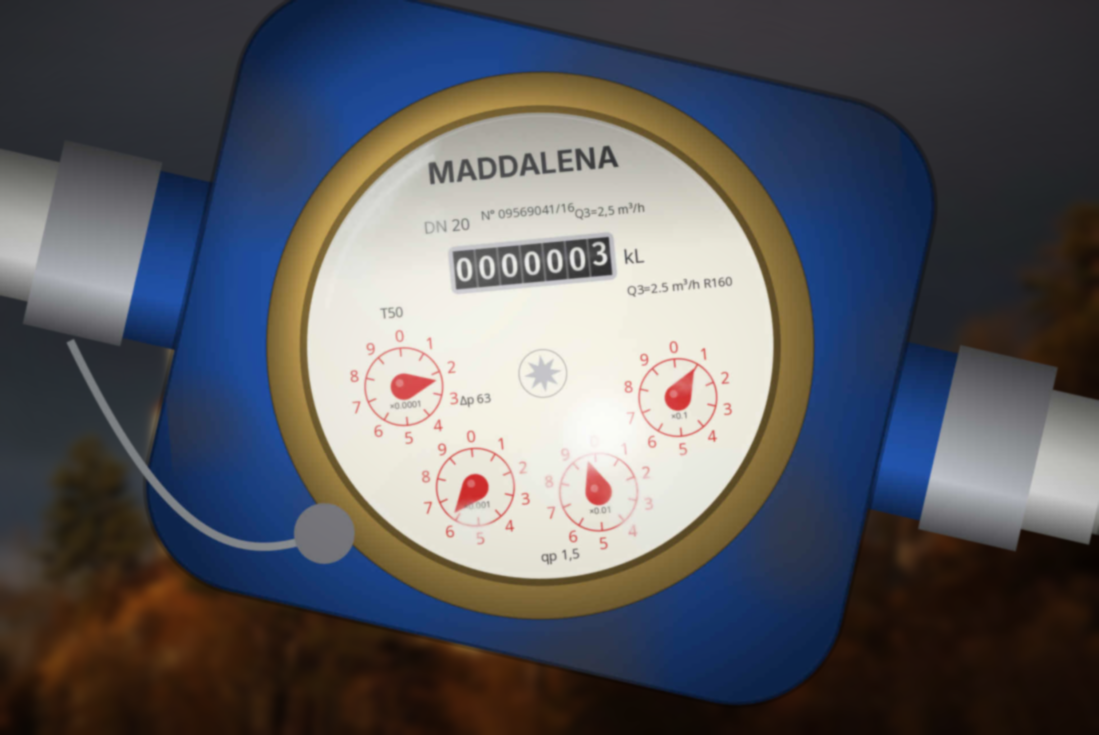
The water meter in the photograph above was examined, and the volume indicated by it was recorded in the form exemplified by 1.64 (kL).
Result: 3.0962 (kL)
